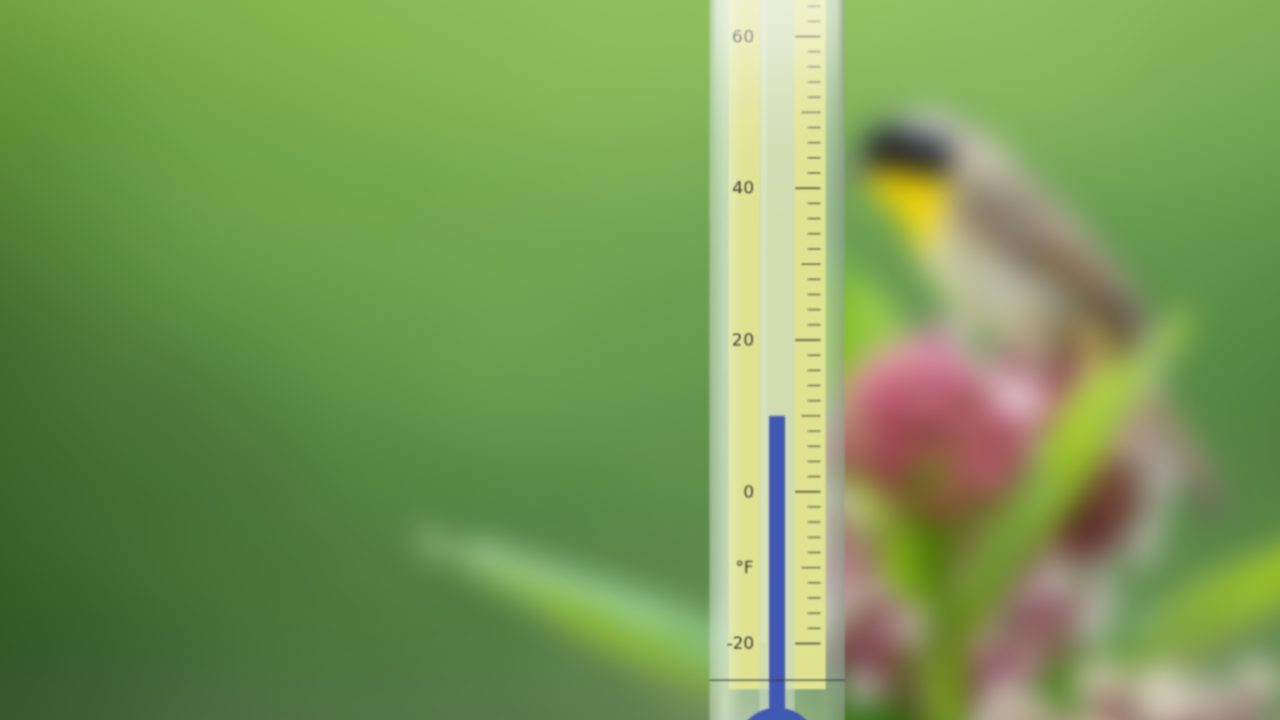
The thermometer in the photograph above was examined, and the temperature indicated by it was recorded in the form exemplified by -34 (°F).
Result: 10 (°F)
